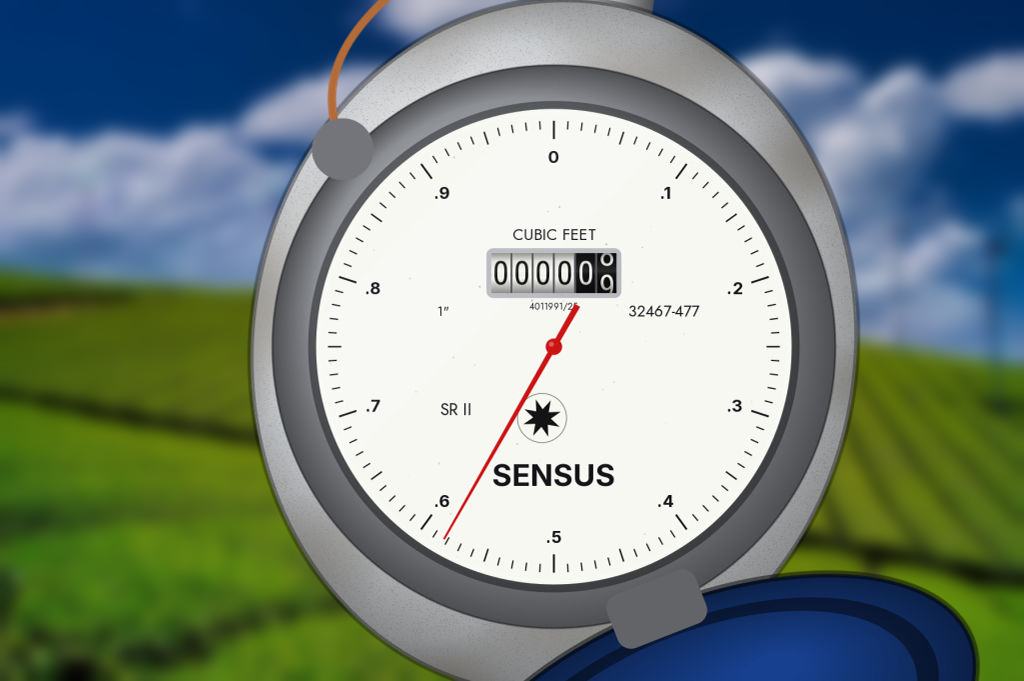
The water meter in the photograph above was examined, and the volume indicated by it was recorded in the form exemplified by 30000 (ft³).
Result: 8.58 (ft³)
